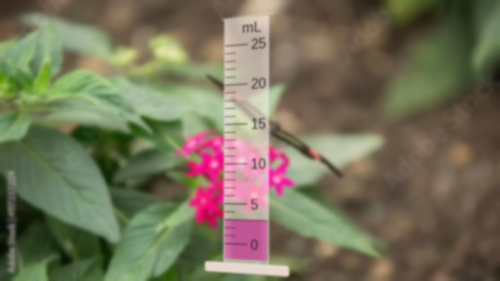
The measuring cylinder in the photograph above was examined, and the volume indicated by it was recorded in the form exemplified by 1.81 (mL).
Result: 3 (mL)
